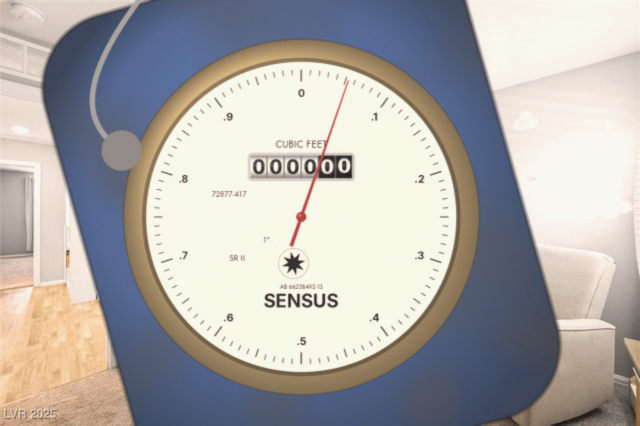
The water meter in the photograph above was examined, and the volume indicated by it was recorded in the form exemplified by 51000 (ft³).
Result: 0.05 (ft³)
